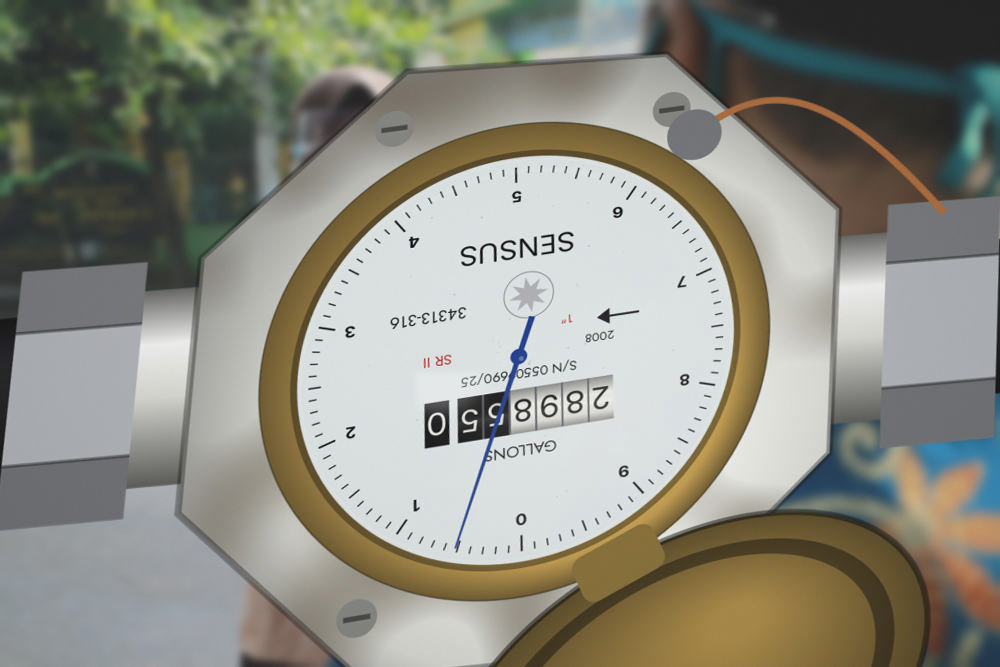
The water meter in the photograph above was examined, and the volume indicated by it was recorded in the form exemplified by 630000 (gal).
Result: 2898550.5 (gal)
